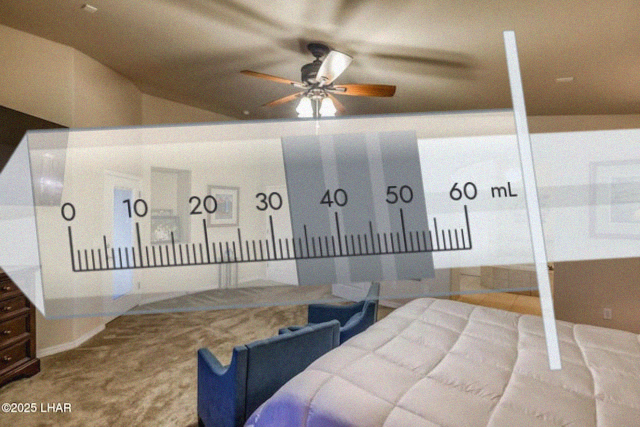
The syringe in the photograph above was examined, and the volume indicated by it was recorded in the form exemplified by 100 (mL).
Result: 33 (mL)
